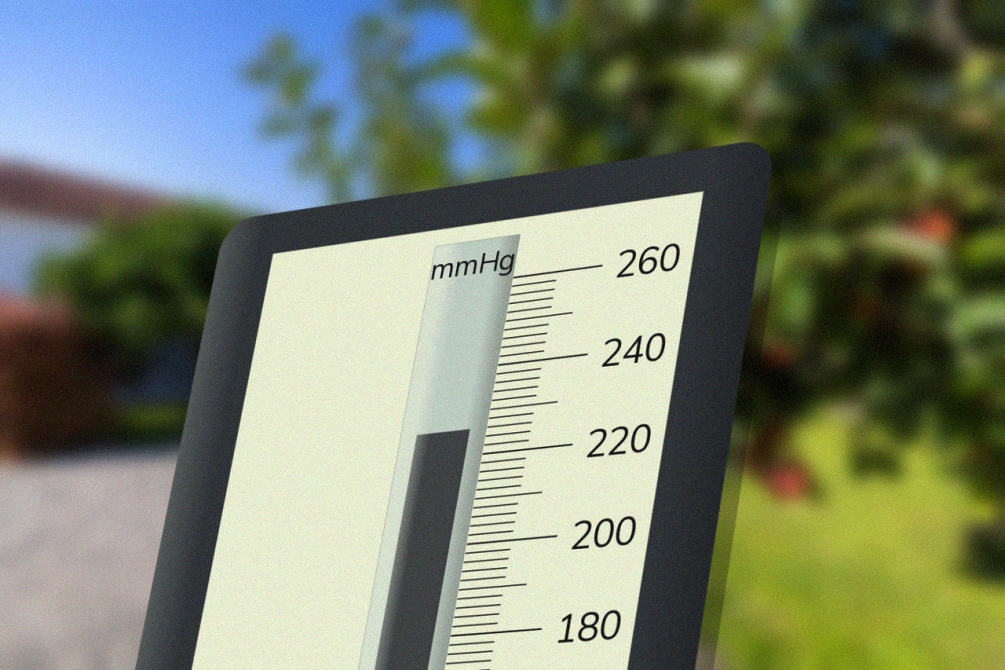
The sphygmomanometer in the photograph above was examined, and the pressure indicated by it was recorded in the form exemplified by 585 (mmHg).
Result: 226 (mmHg)
